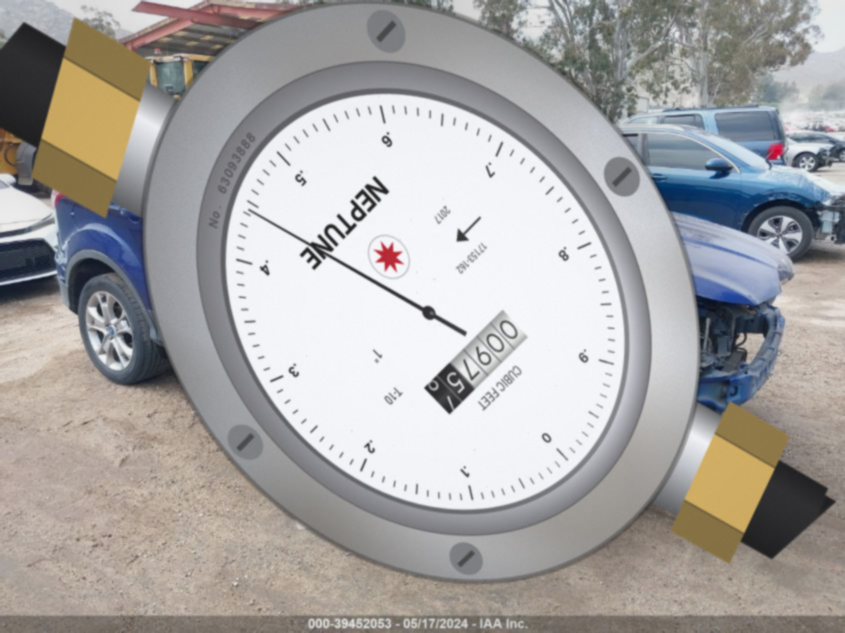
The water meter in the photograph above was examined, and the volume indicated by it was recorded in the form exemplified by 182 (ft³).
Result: 9757.44 (ft³)
